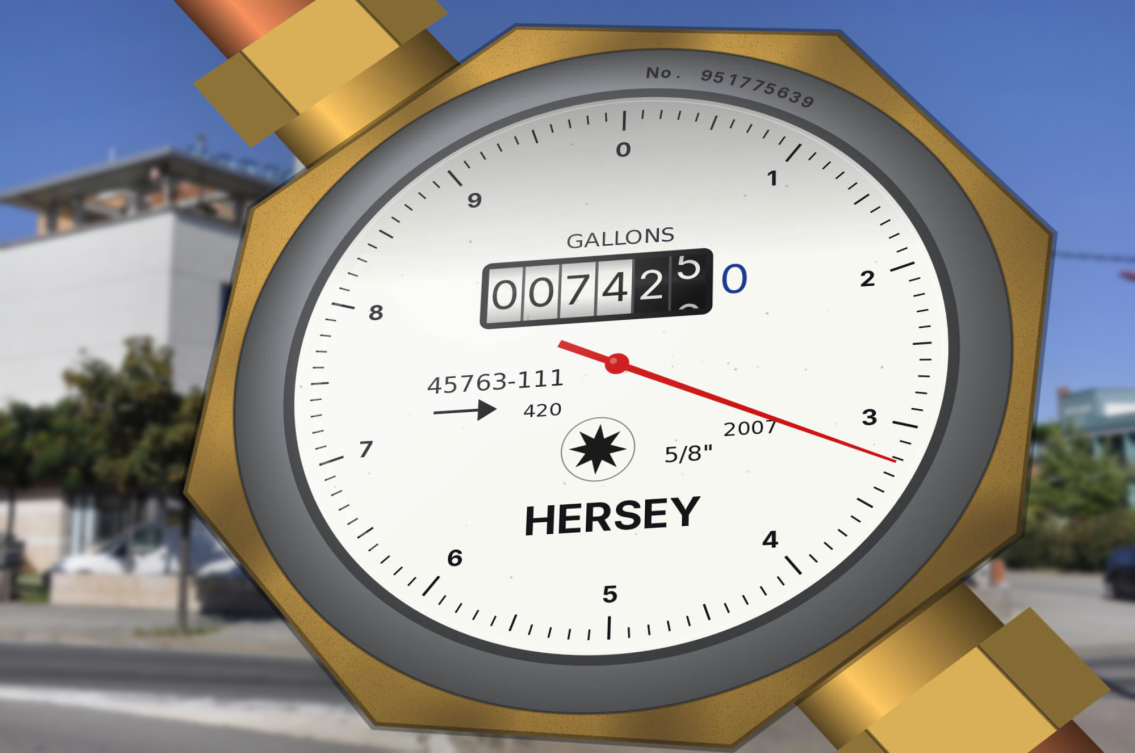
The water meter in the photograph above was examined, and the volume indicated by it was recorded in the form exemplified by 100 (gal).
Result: 74253.2 (gal)
